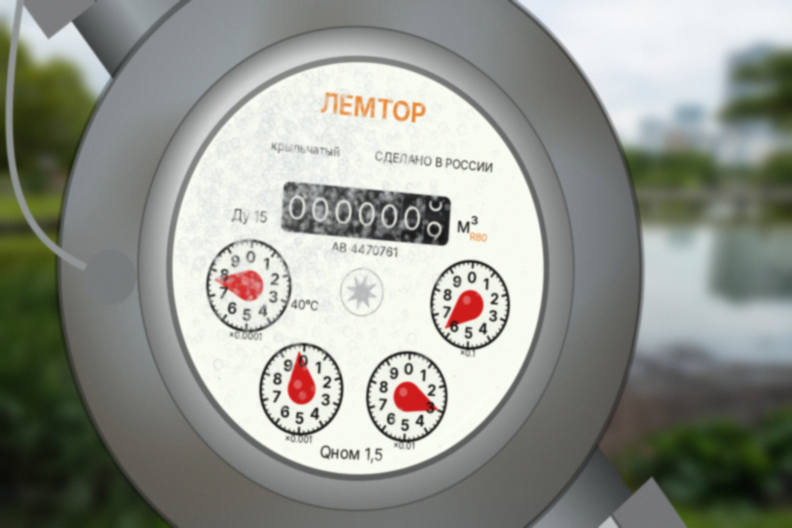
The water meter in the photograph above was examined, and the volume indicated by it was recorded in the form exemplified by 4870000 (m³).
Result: 8.6297 (m³)
